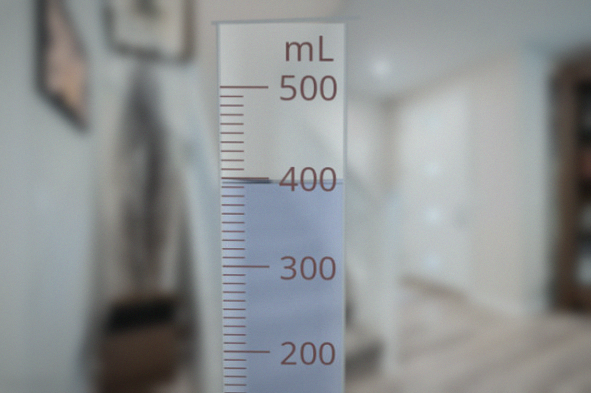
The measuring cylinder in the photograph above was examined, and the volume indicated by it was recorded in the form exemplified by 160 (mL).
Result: 395 (mL)
